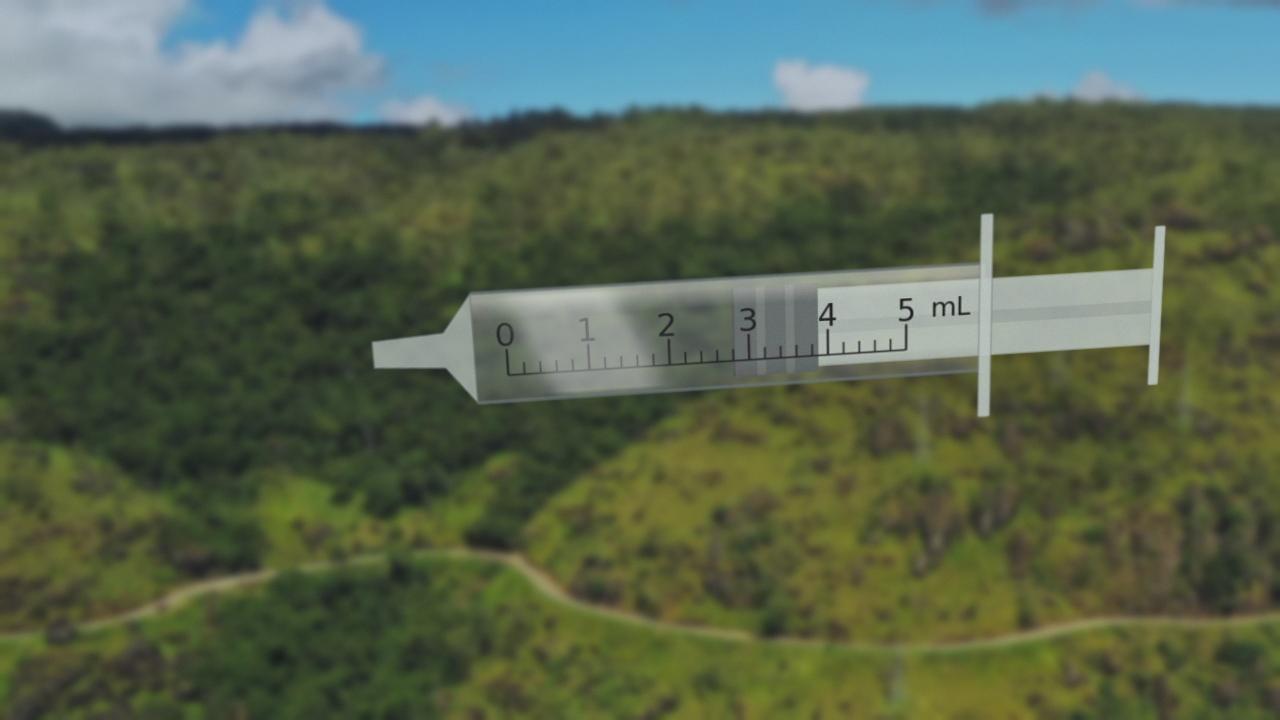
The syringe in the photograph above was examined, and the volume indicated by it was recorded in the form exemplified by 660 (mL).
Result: 2.8 (mL)
